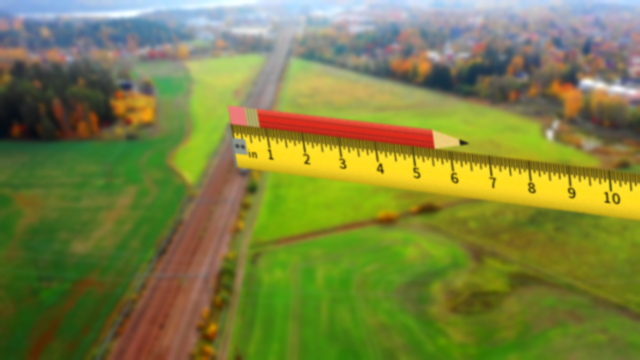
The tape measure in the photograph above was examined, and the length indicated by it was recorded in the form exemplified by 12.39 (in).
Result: 6.5 (in)
